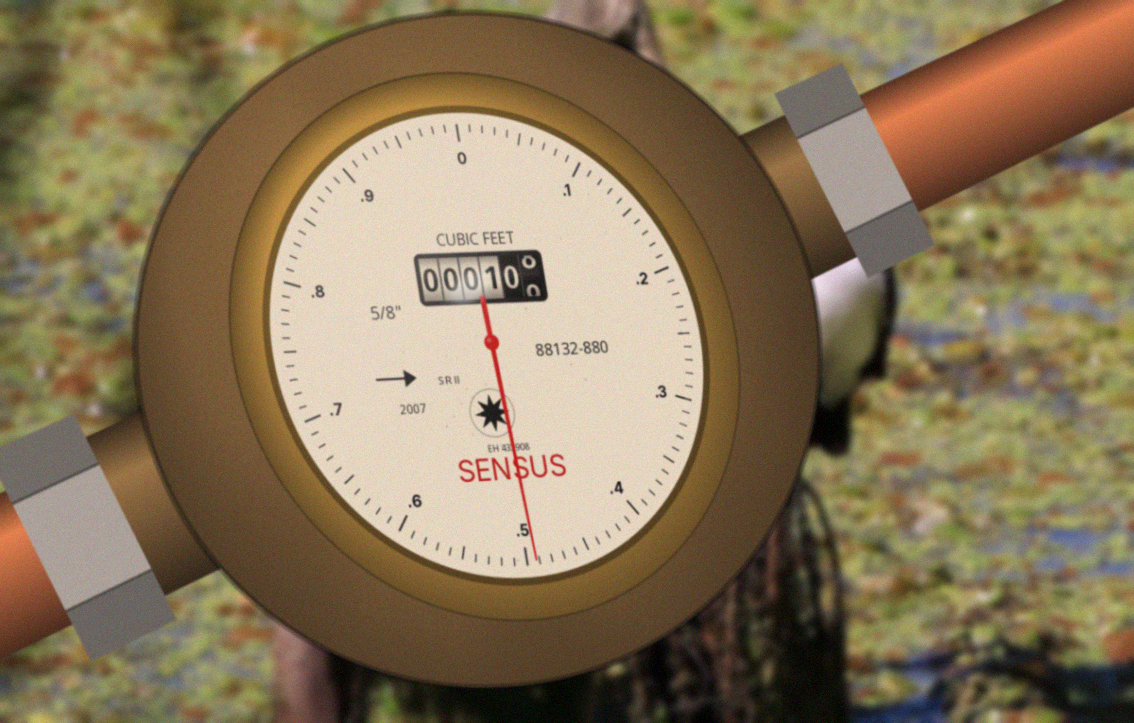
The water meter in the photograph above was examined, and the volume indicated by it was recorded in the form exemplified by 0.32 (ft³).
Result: 108.49 (ft³)
